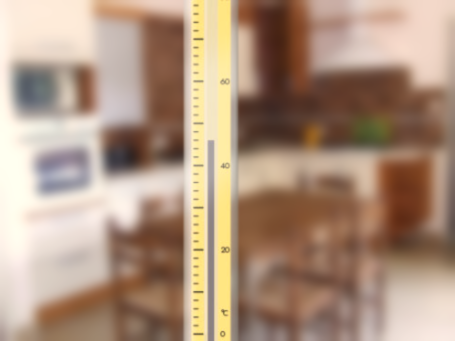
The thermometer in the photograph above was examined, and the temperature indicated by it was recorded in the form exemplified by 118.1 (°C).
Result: 46 (°C)
